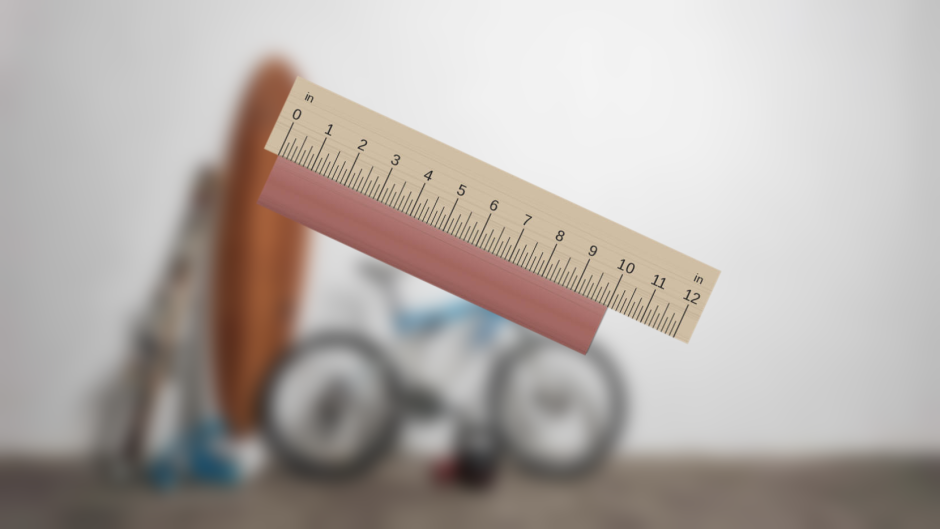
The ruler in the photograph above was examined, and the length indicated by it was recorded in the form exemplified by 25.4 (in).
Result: 10 (in)
